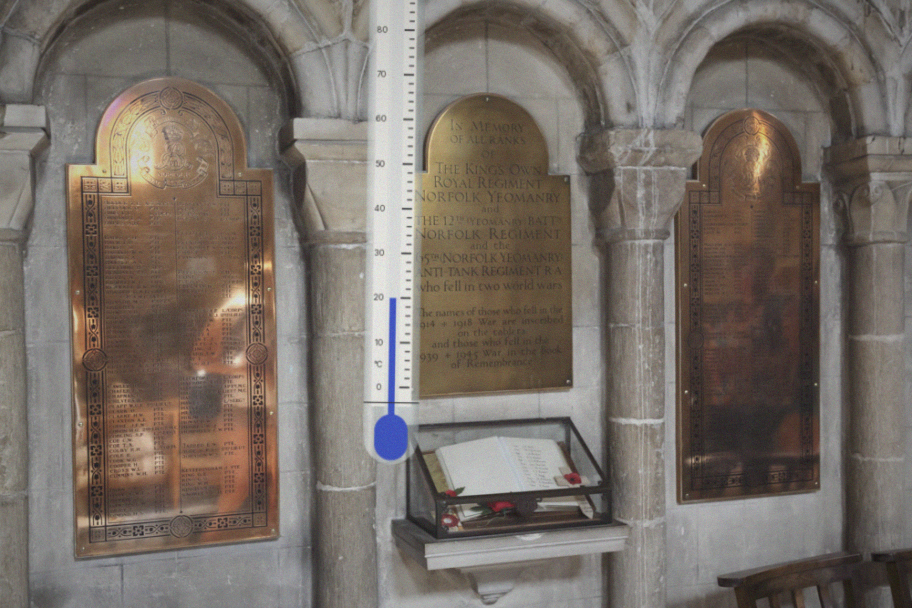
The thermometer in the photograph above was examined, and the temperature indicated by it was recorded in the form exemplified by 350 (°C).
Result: 20 (°C)
